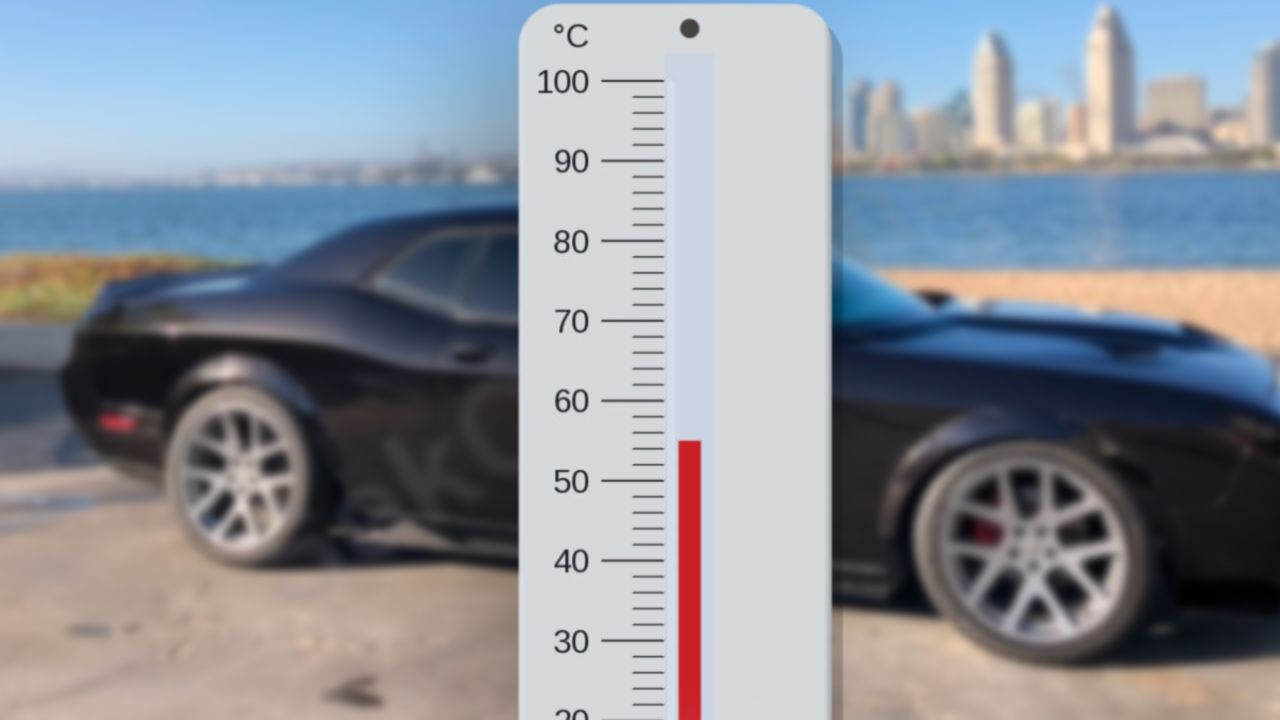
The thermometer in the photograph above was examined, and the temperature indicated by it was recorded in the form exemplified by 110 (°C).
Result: 55 (°C)
